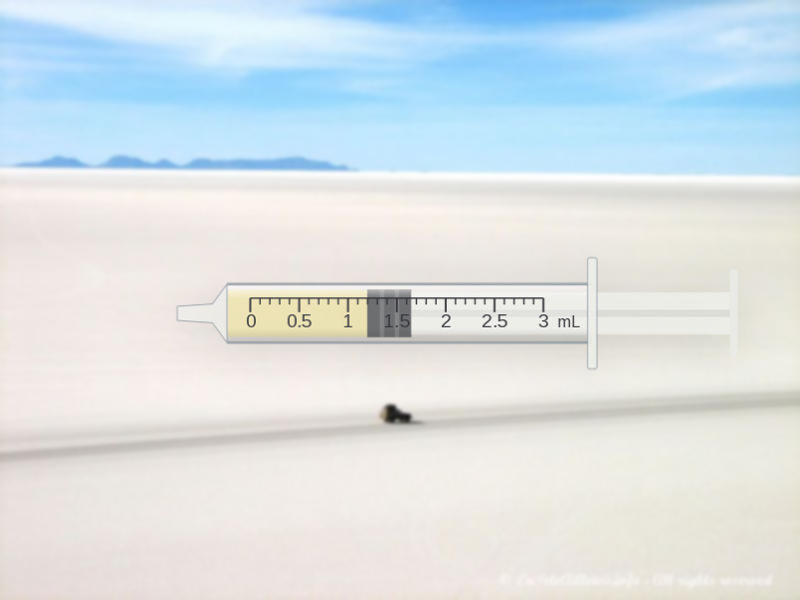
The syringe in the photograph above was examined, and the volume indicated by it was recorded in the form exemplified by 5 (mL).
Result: 1.2 (mL)
